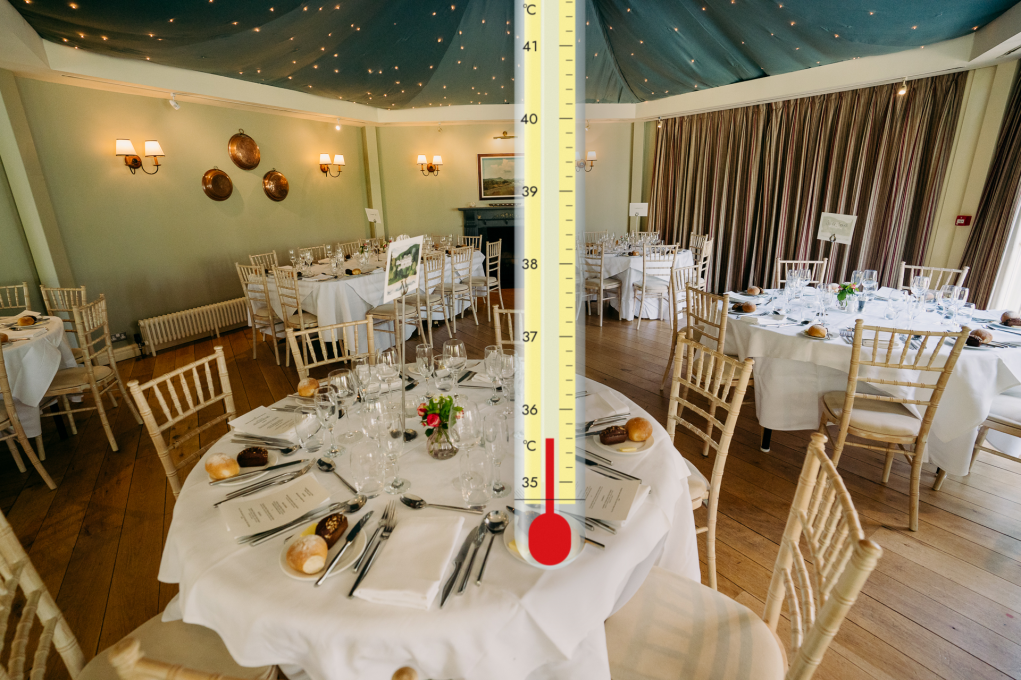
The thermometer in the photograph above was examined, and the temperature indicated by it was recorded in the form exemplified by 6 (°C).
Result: 35.6 (°C)
